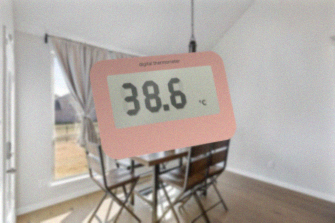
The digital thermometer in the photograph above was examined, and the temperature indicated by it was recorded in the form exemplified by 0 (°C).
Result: 38.6 (°C)
